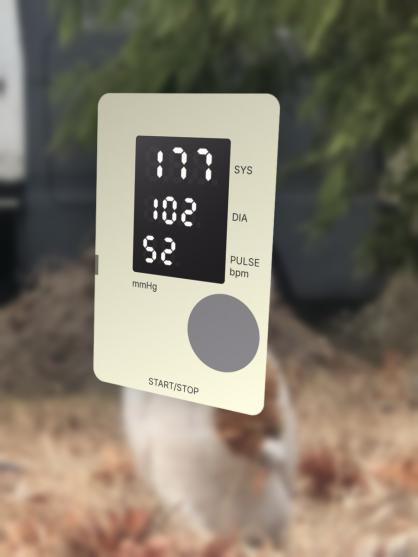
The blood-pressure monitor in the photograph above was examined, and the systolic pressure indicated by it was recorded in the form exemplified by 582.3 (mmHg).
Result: 177 (mmHg)
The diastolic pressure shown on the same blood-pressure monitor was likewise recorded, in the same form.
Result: 102 (mmHg)
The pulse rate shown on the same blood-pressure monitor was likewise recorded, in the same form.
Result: 52 (bpm)
